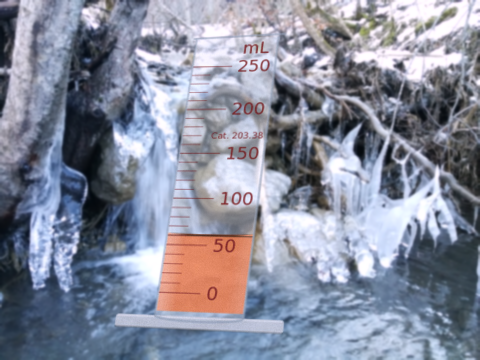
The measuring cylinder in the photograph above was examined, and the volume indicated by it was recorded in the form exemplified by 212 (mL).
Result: 60 (mL)
